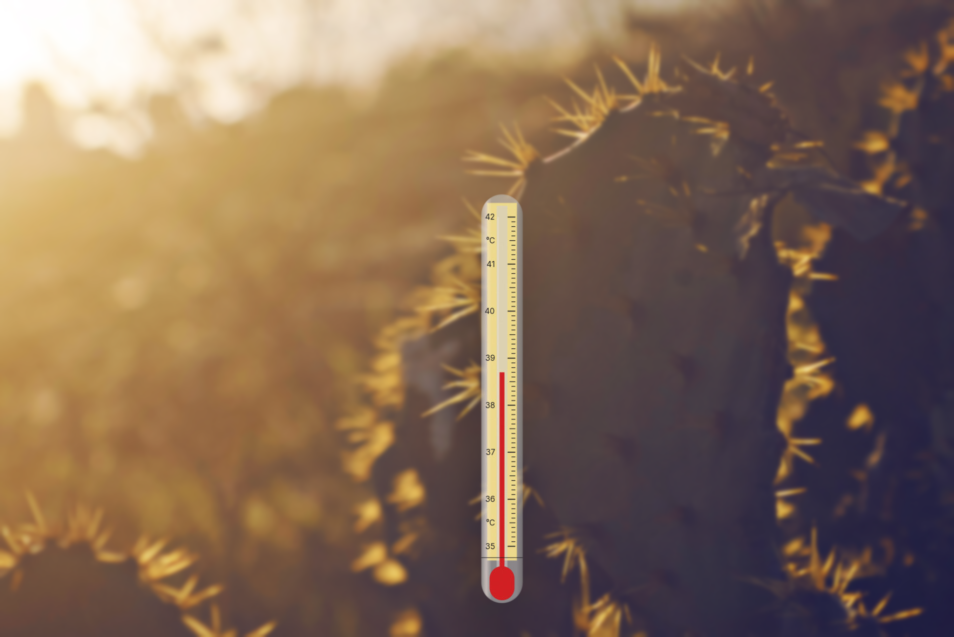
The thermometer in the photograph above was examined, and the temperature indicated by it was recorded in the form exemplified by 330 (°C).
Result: 38.7 (°C)
